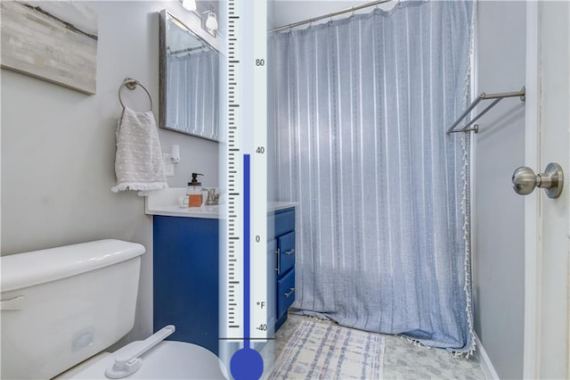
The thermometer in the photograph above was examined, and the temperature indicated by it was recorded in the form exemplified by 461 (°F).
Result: 38 (°F)
